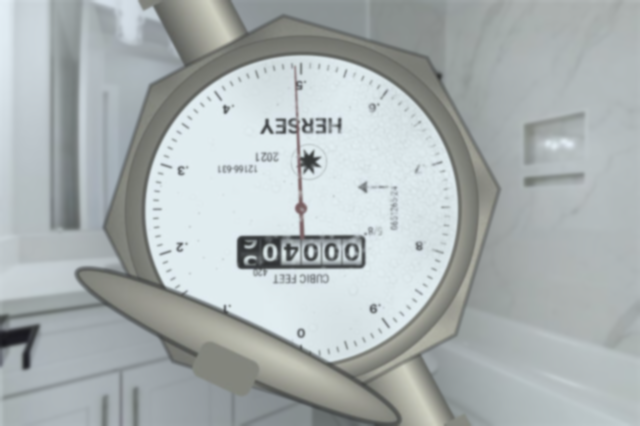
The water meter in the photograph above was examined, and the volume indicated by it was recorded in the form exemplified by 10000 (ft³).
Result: 405.49 (ft³)
